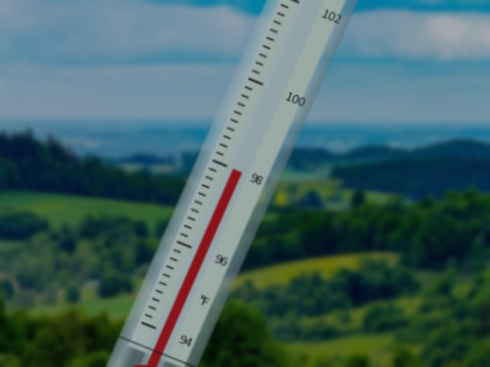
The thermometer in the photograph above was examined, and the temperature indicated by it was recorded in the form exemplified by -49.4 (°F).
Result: 98 (°F)
